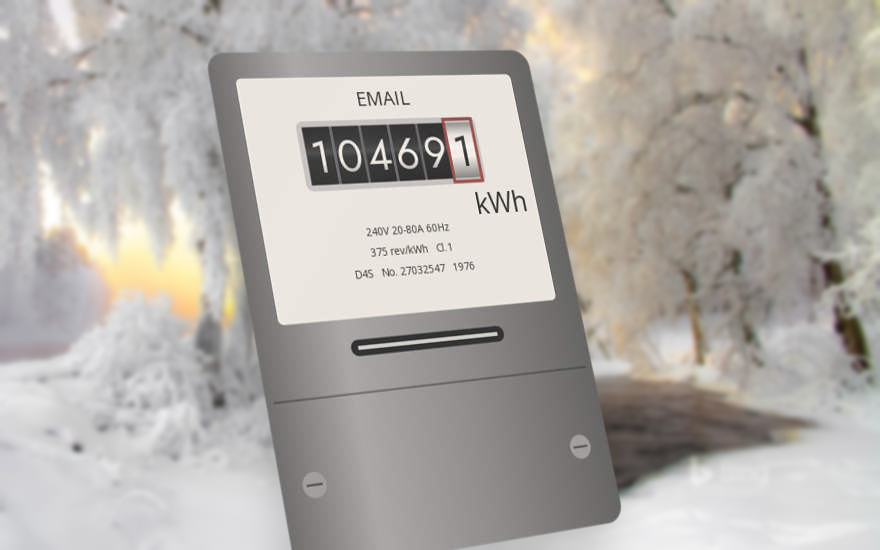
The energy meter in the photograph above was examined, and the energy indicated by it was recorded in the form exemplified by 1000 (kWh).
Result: 10469.1 (kWh)
